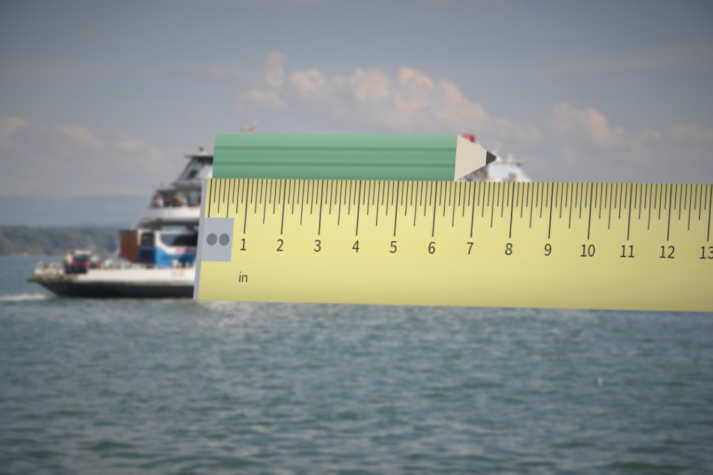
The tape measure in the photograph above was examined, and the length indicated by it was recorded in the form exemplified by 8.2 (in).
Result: 7.5 (in)
